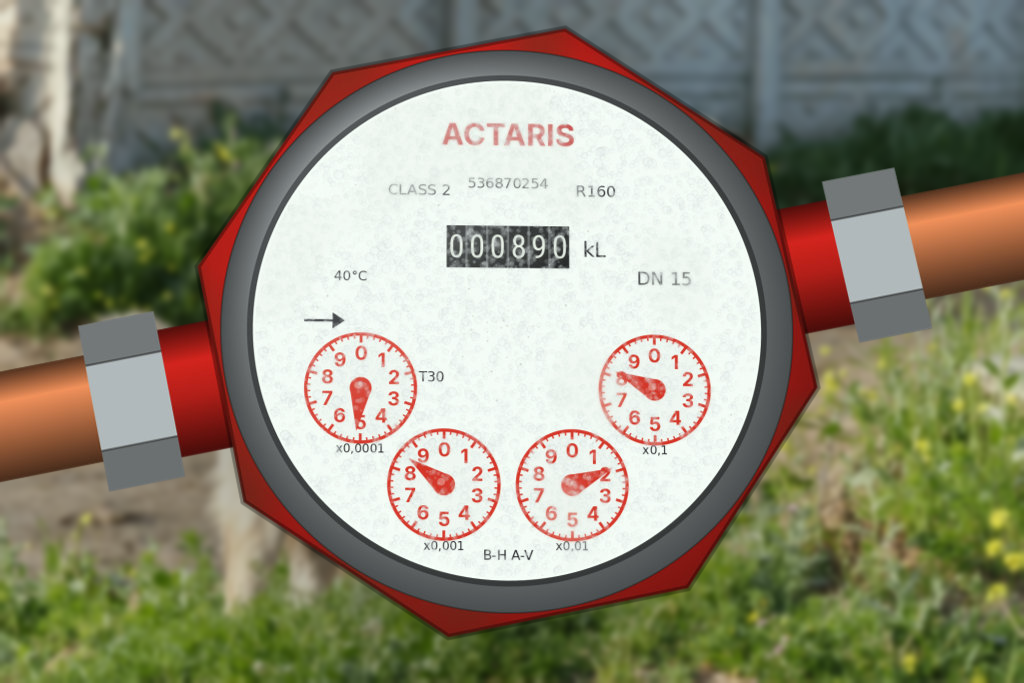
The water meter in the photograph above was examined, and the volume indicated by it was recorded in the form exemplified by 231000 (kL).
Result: 890.8185 (kL)
